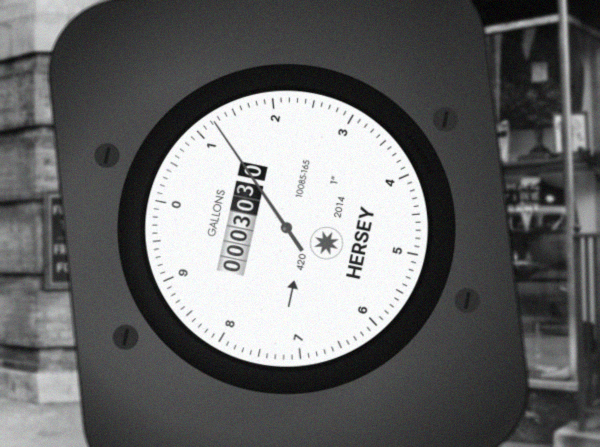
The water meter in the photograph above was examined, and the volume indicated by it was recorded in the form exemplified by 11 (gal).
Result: 3031.2 (gal)
